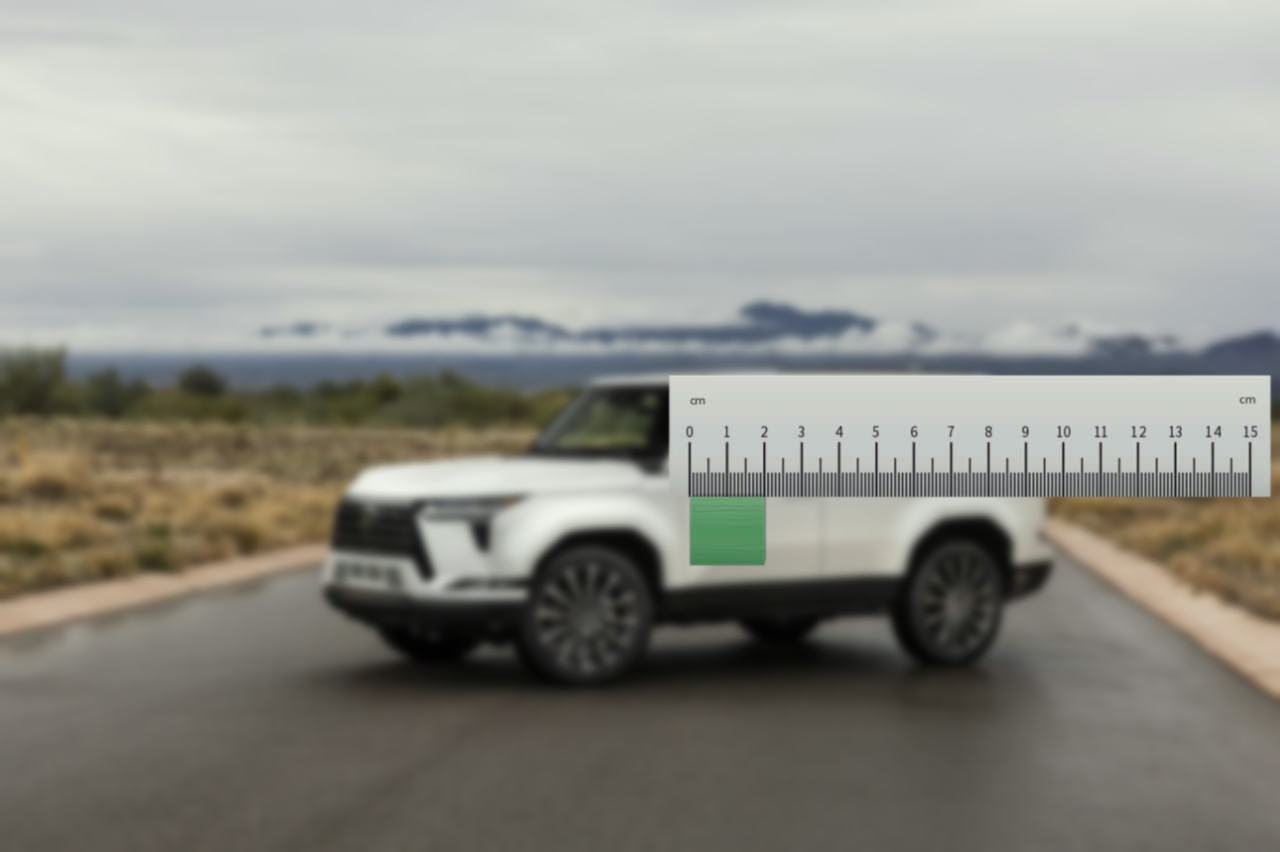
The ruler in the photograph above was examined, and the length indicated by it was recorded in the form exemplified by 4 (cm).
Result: 2 (cm)
